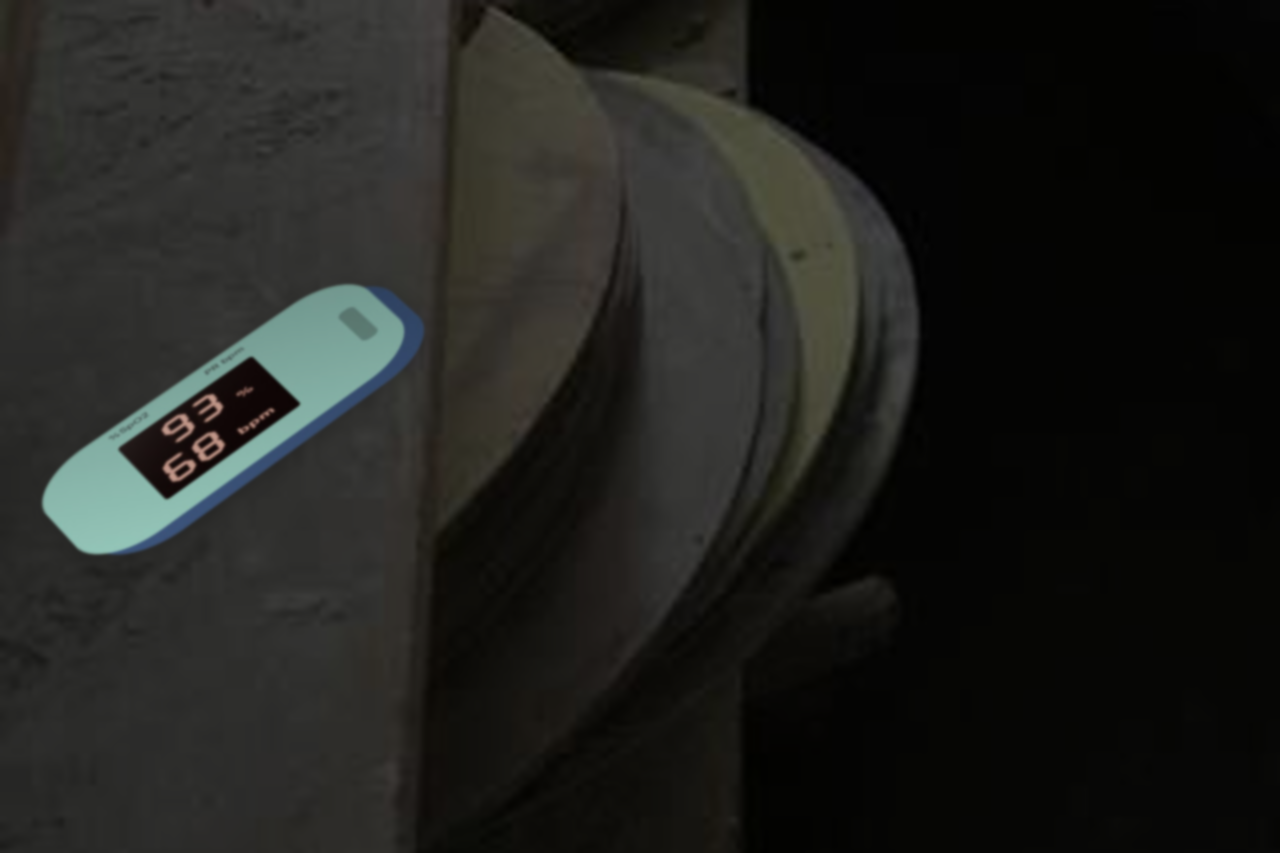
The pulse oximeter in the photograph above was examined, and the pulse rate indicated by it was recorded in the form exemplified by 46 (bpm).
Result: 68 (bpm)
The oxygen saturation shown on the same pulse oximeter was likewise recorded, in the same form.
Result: 93 (%)
